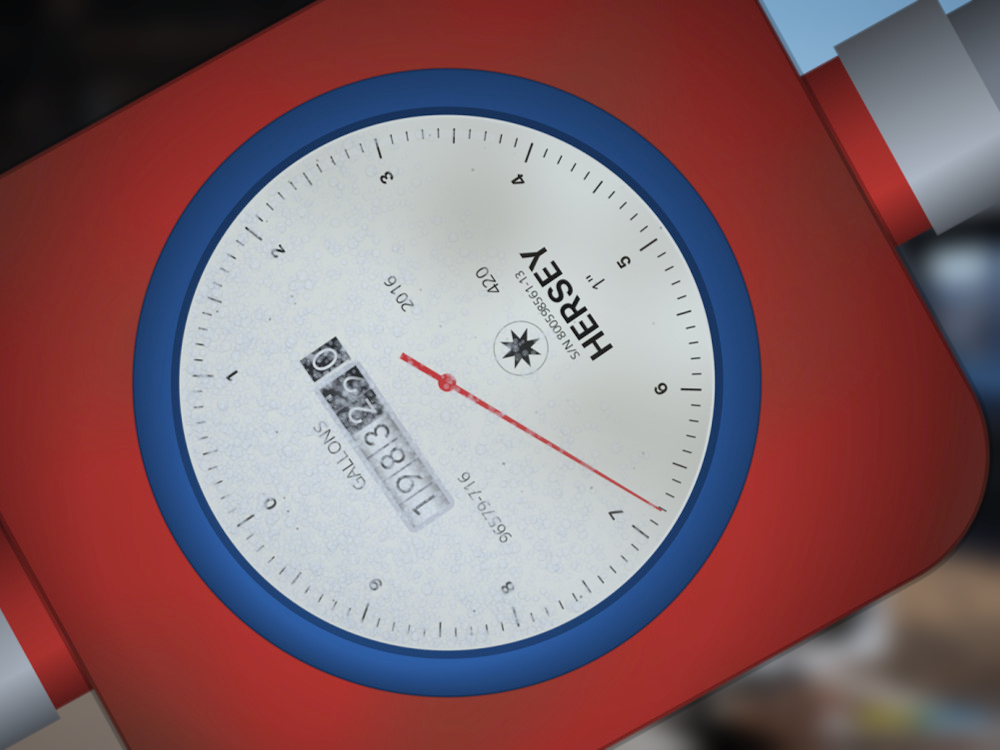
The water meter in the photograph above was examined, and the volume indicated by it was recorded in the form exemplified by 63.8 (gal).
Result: 1983216.8 (gal)
